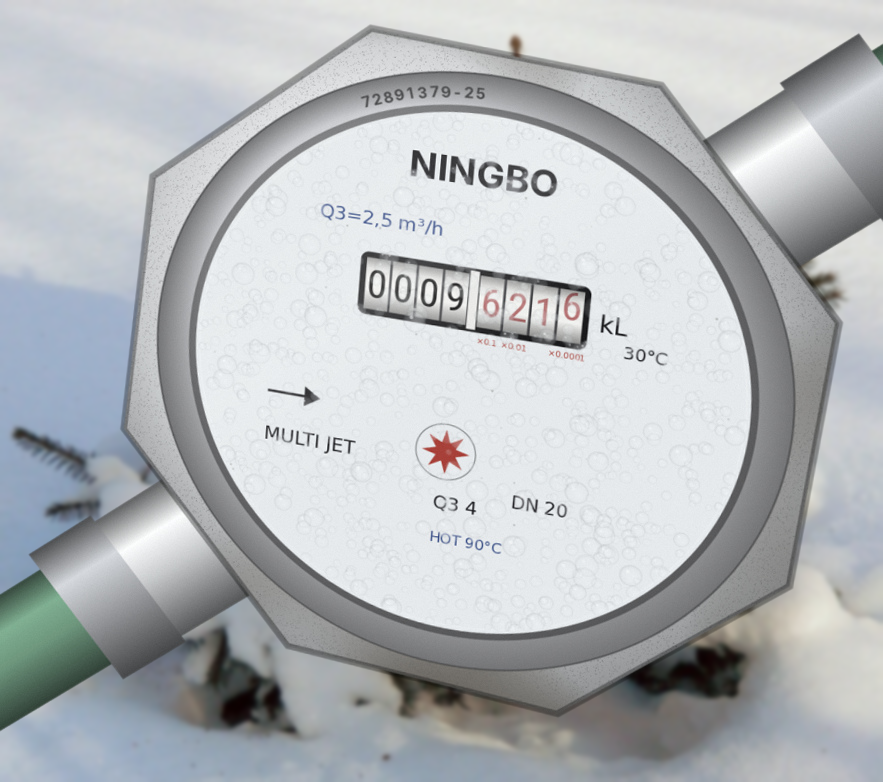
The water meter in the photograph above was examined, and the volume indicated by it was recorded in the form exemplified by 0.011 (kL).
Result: 9.6216 (kL)
